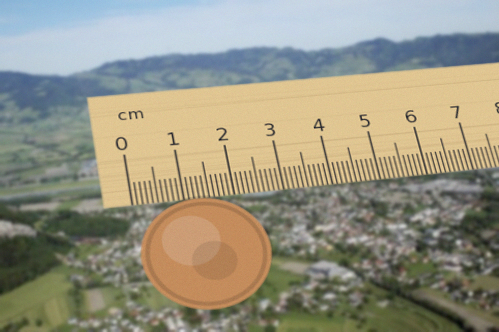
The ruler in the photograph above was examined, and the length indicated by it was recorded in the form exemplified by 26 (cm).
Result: 2.5 (cm)
